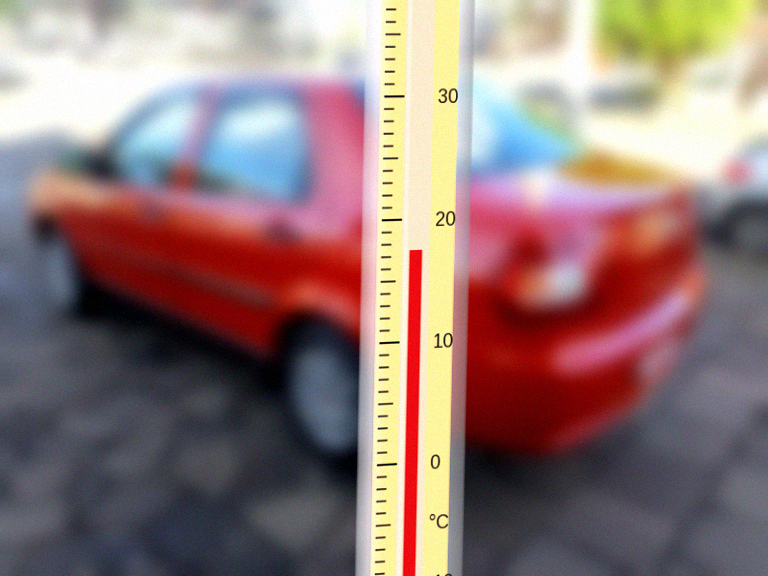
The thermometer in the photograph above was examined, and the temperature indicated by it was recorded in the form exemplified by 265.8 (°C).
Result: 17.5 (°C)
